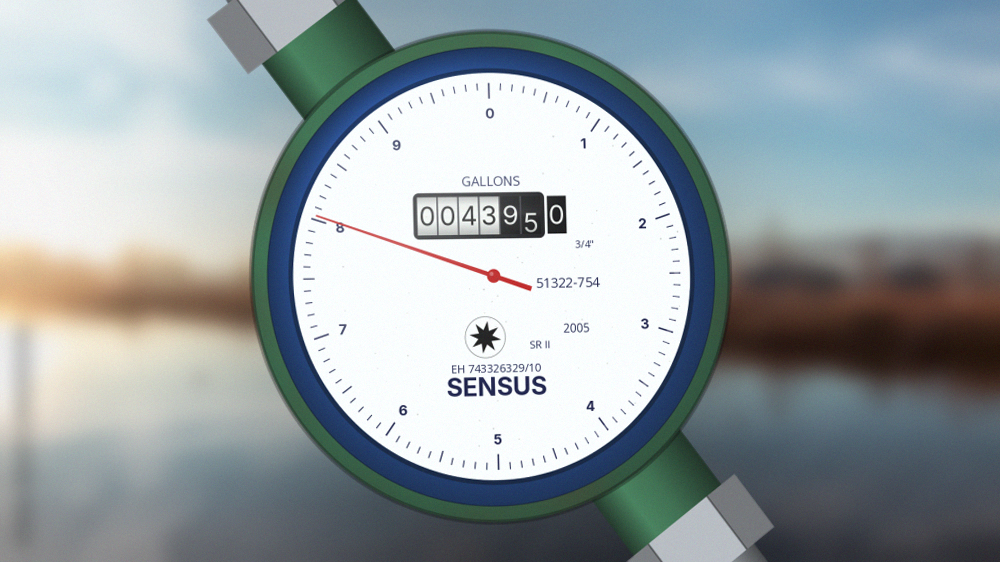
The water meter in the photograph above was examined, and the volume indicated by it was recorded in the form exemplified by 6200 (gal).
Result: 43948.0 (gal)
